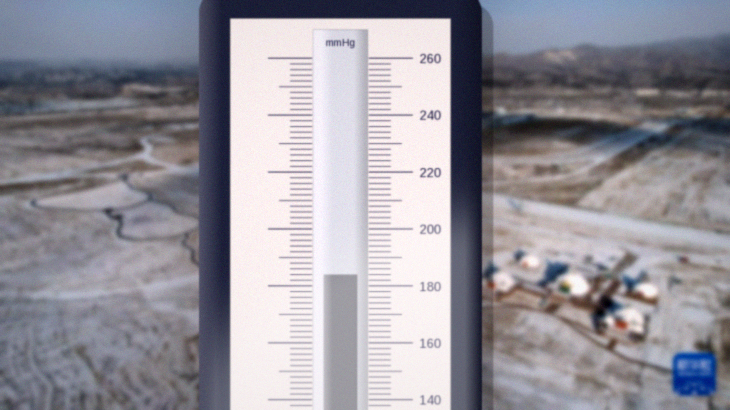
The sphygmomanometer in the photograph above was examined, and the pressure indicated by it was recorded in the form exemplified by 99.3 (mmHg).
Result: 184 (mmHg)
